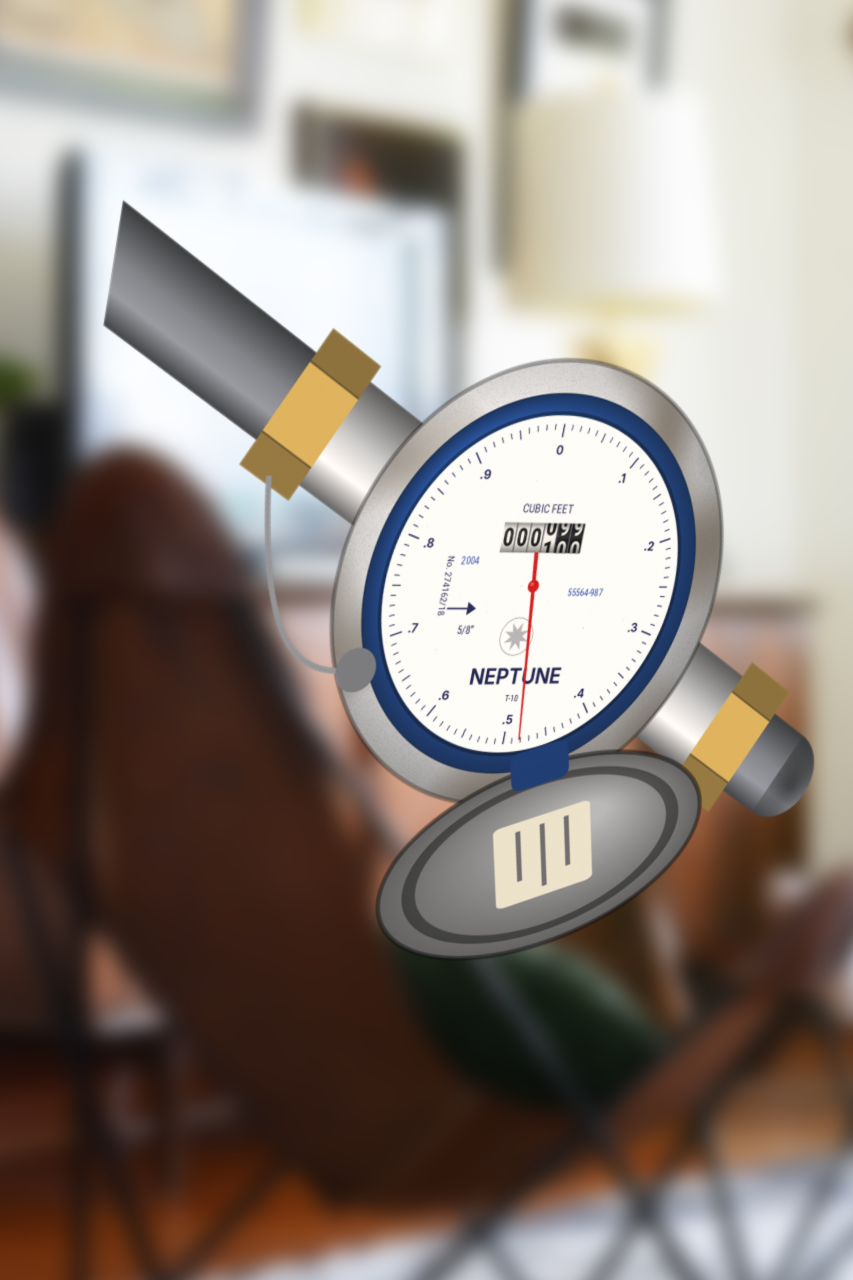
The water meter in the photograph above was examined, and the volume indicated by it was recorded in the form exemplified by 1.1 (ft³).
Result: 99.48 (ft³)
